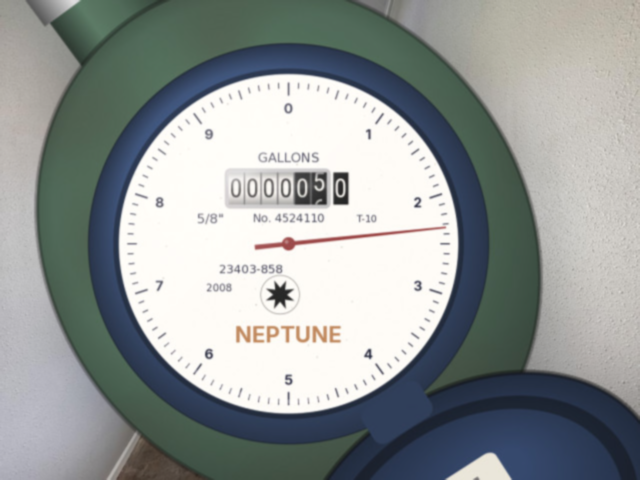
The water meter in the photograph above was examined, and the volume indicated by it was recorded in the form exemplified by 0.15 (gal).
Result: 52.3 (gal)
